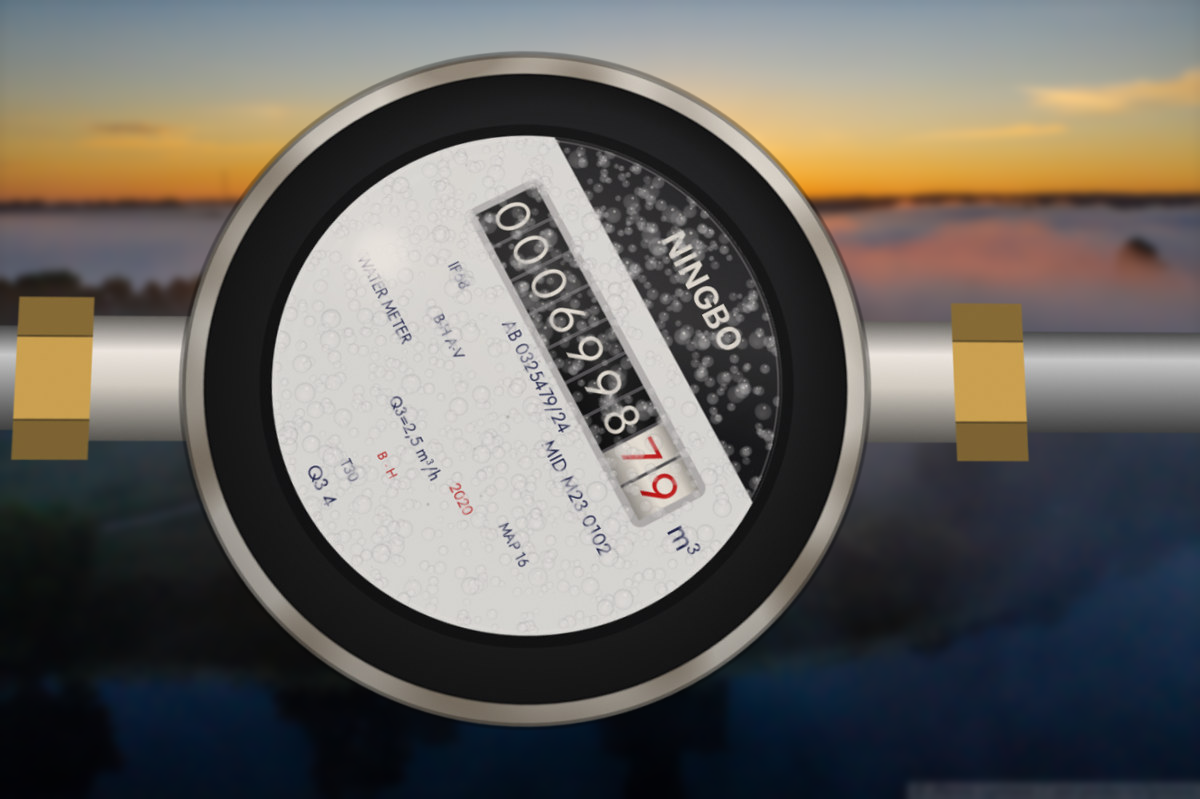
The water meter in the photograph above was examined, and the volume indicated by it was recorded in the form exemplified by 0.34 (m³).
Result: 6998.79 (m³)
